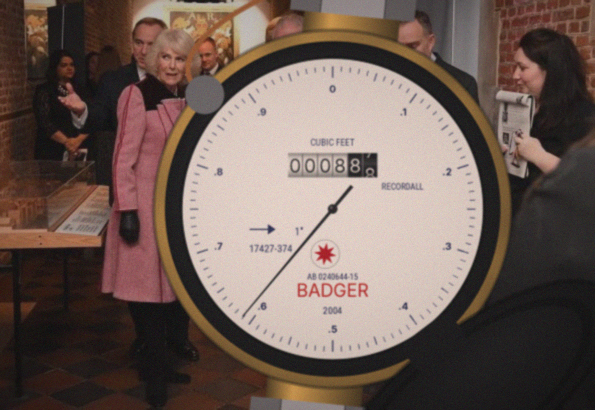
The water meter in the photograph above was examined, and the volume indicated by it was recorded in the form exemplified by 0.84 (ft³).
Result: 887.61 (ft³)
